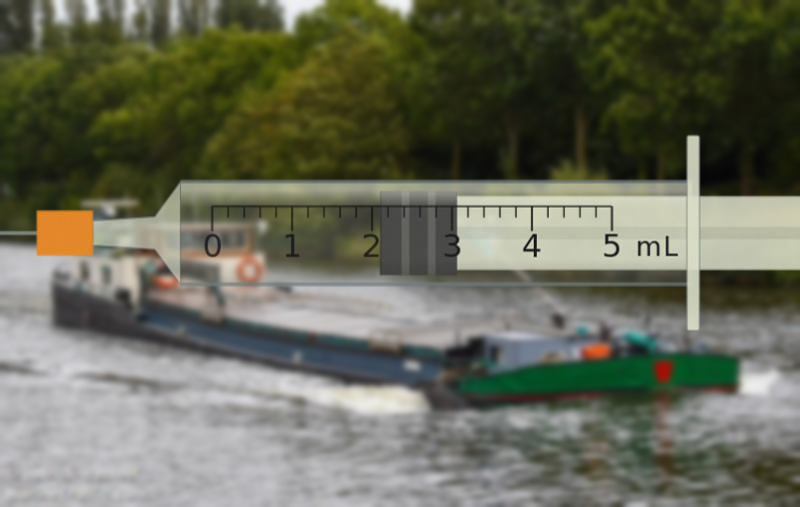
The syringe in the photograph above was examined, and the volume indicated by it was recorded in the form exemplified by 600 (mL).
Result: 2.1 (mL)
